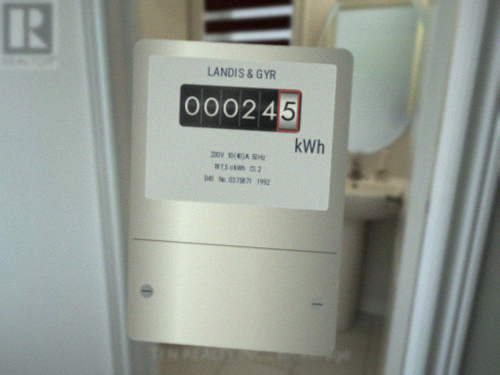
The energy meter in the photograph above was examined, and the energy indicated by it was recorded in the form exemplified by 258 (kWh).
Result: 24.5 (kWh)
